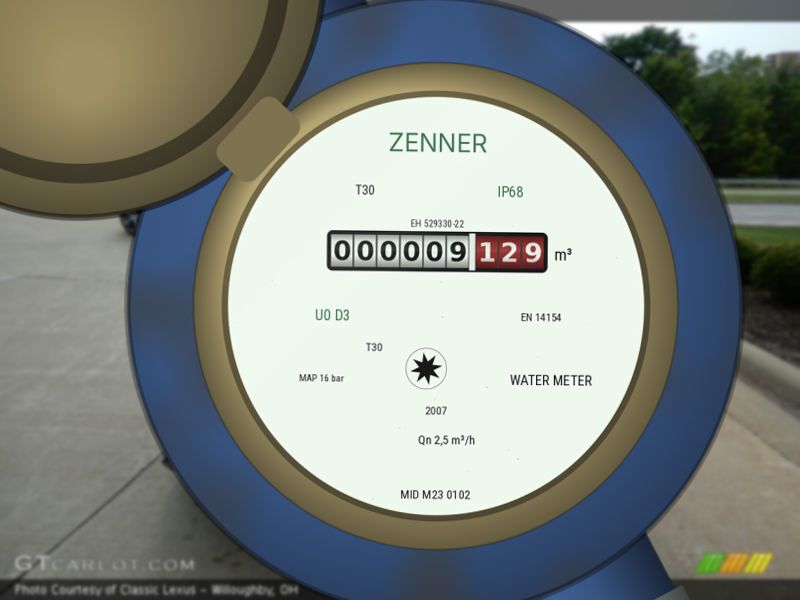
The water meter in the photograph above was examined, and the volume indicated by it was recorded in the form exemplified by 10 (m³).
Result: 9.129 (m³)
